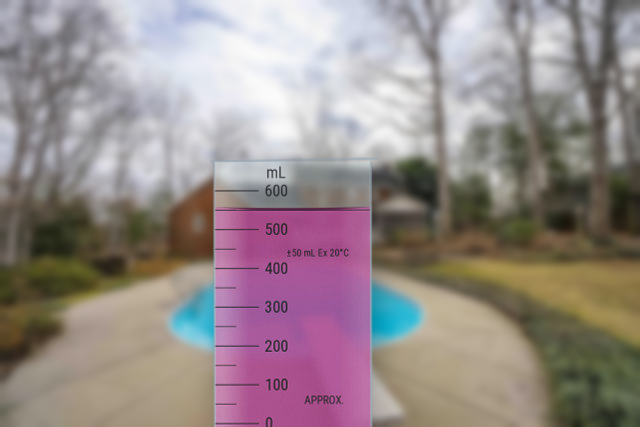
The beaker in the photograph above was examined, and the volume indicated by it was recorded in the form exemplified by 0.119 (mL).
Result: 550 (mL)
